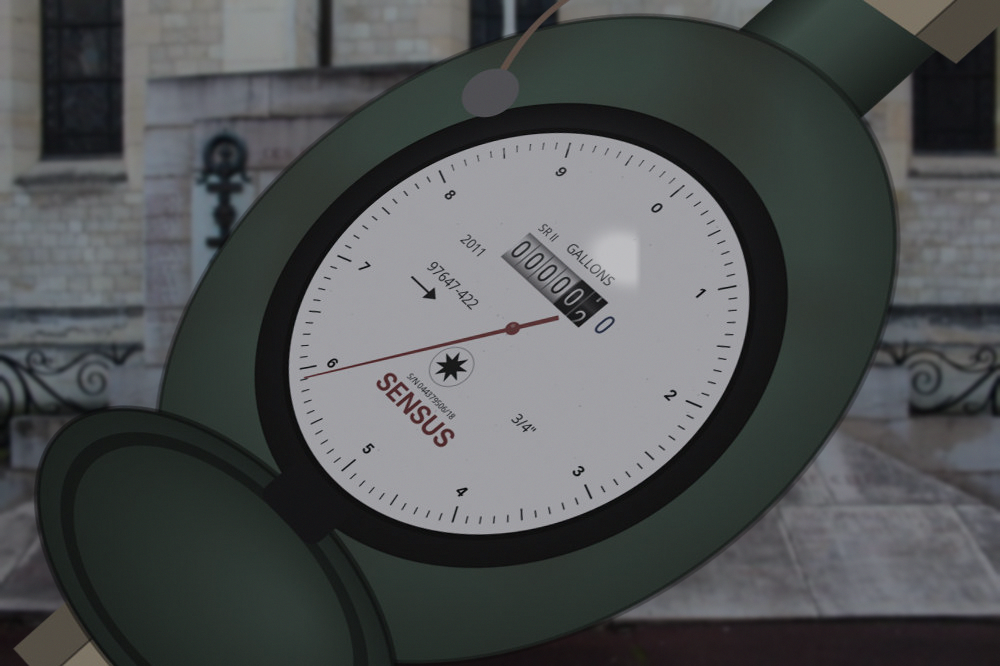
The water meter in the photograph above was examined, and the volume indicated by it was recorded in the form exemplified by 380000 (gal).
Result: 15.9 (gal)
